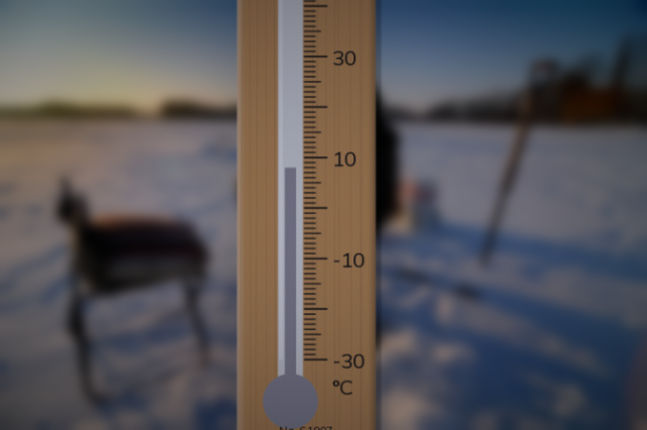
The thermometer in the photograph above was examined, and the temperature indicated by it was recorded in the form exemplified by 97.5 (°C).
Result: 8 (°C)
